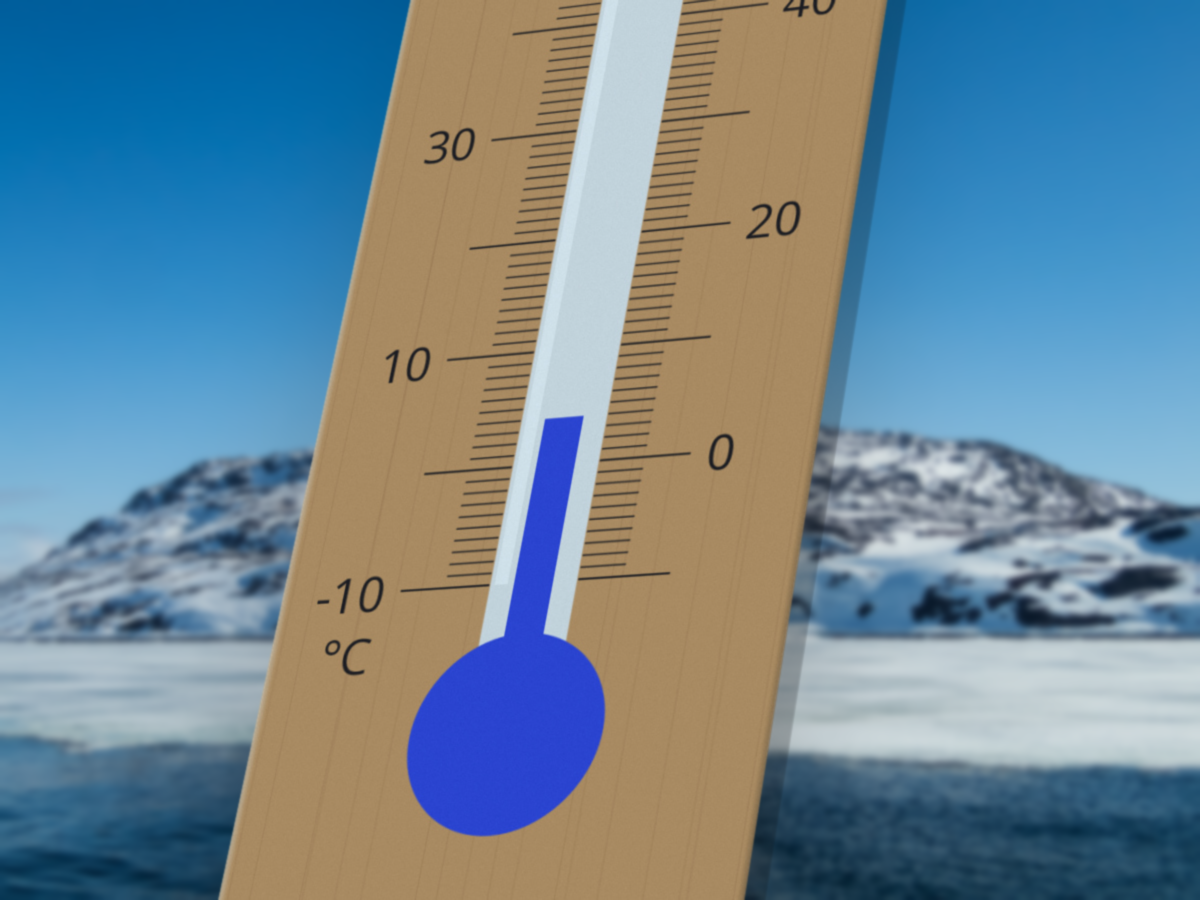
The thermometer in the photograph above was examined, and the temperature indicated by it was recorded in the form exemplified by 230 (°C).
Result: 4 (°C)
